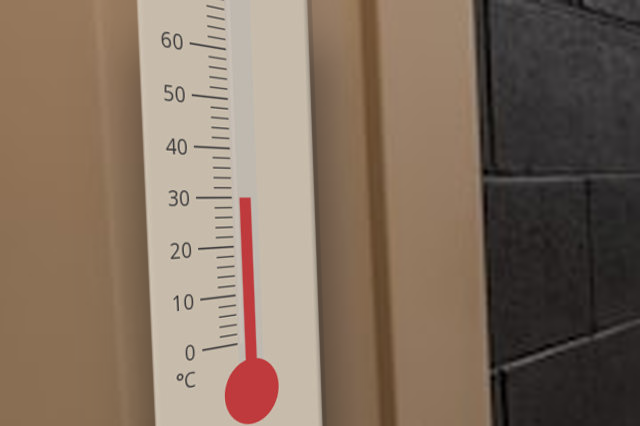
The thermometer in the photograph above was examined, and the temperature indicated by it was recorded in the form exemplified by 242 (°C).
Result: 30 (°C)
